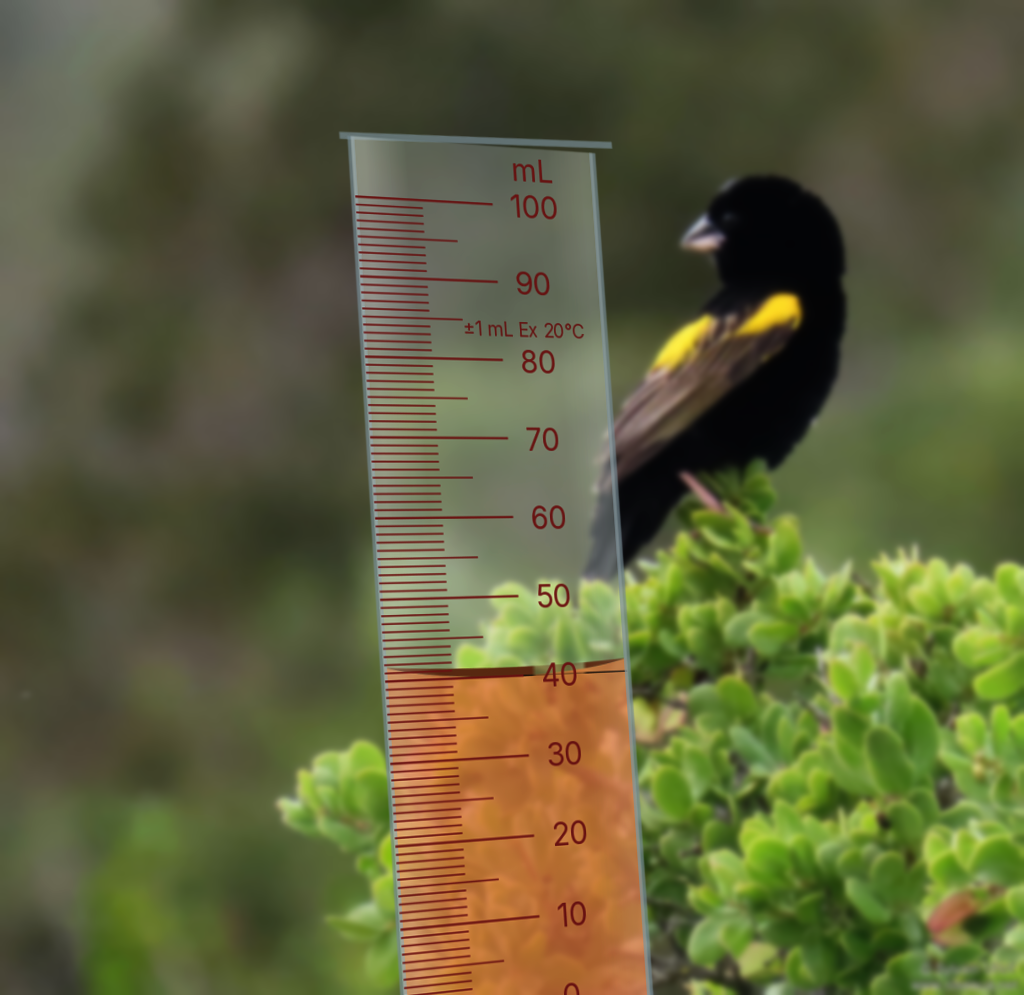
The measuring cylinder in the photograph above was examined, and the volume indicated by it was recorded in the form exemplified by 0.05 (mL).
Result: 40 (mL)
